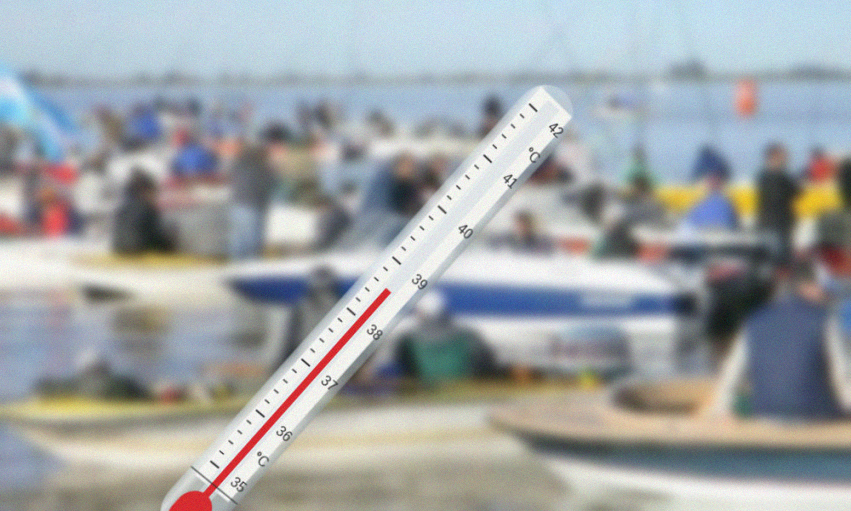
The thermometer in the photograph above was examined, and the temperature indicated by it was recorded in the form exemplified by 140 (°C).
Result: 38.6 (°C)
